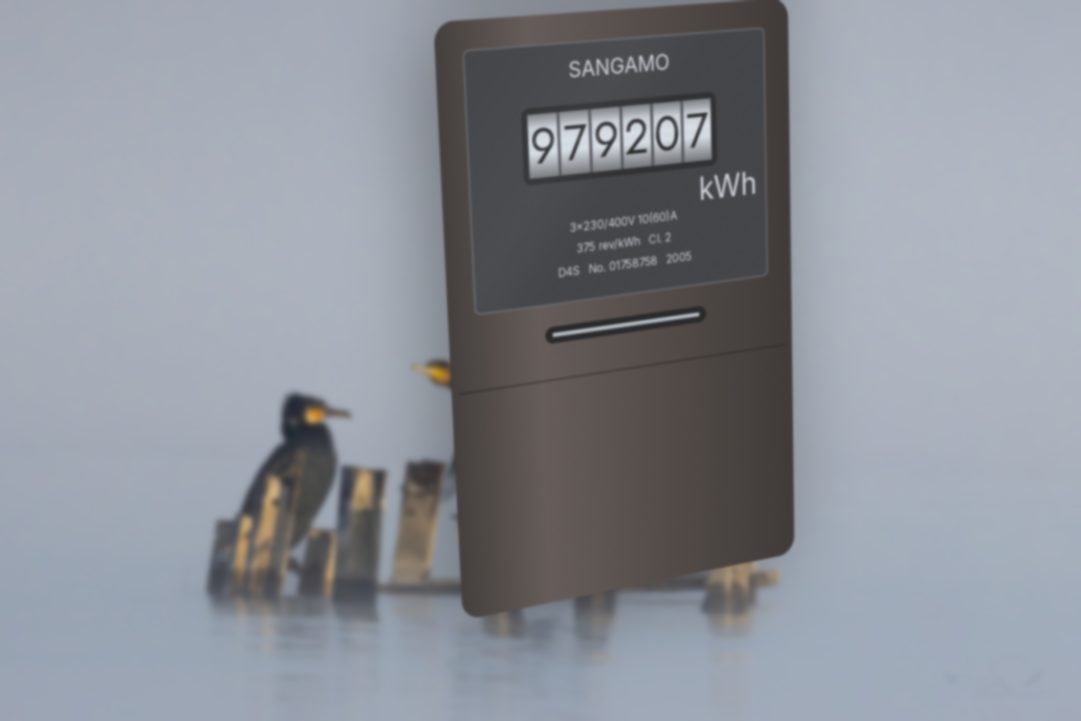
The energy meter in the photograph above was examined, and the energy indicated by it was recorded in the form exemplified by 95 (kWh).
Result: 979207 (kWh)
